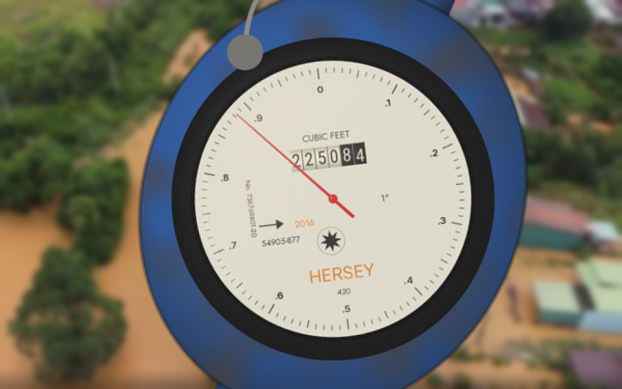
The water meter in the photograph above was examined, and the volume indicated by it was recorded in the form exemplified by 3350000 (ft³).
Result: 225083.88 (ft³)
